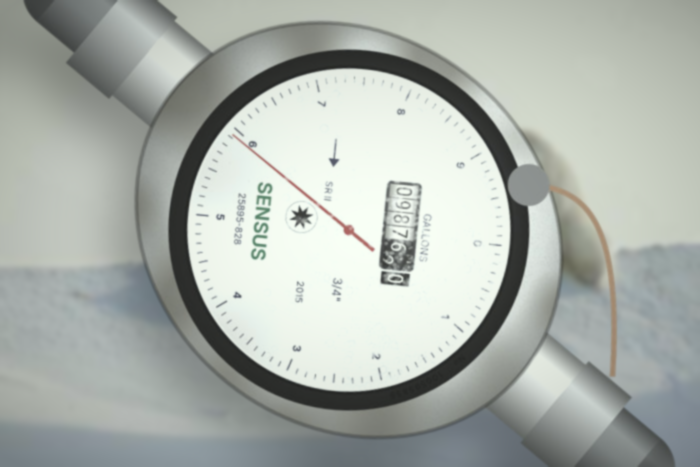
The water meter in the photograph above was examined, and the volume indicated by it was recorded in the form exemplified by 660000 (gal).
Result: 987615.9 (gal)
